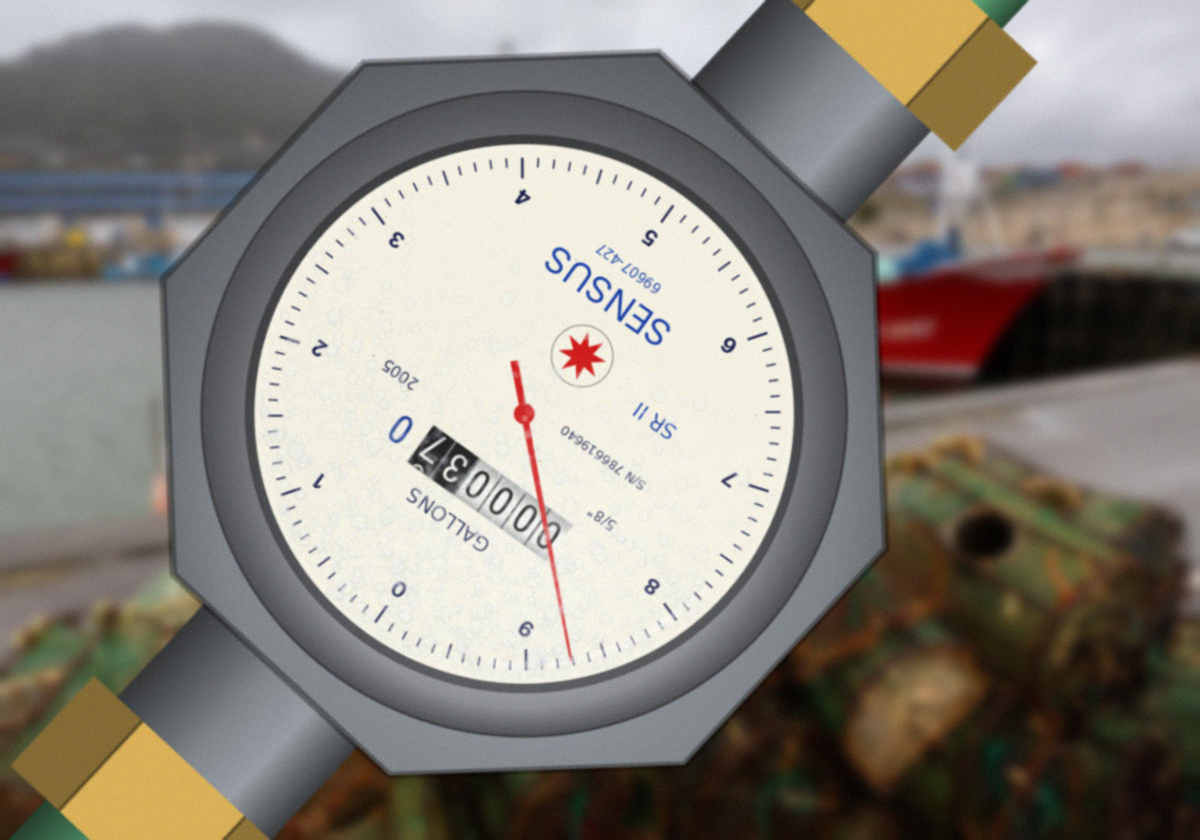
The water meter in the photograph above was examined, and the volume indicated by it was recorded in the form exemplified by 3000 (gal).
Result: 368.7 (gal)
